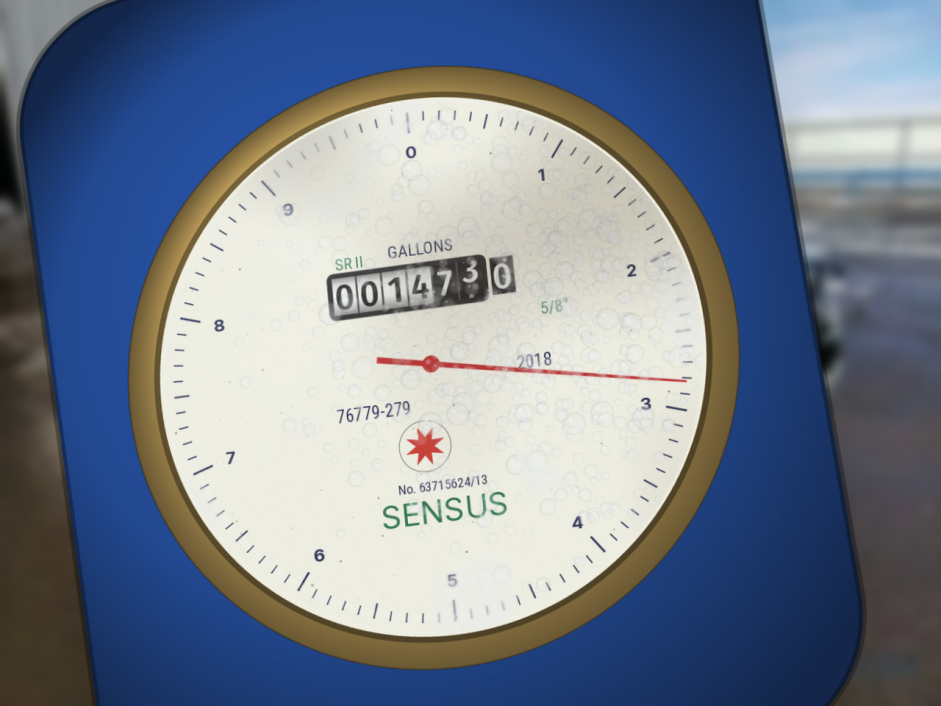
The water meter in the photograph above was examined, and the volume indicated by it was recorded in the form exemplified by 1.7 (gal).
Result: 14732.8 (gal)
